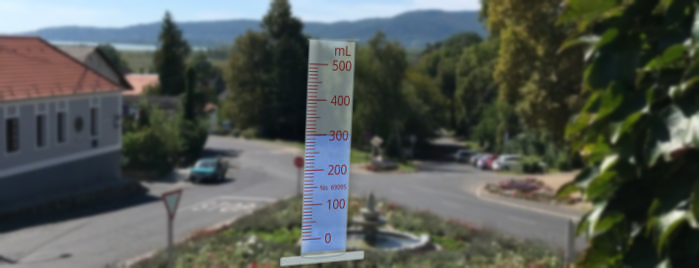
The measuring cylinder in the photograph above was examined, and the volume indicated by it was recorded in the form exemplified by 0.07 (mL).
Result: 300 (mL)
